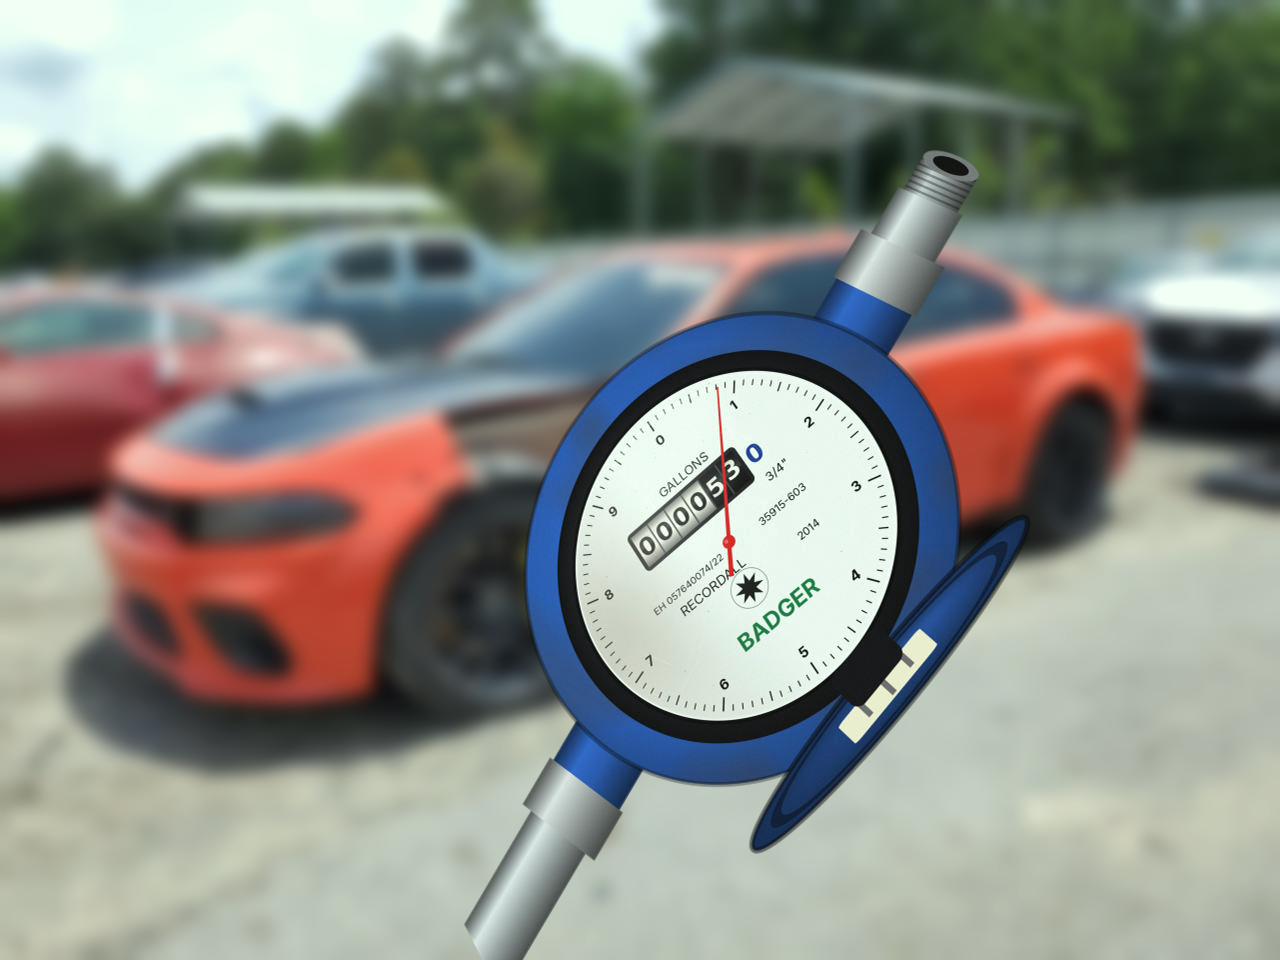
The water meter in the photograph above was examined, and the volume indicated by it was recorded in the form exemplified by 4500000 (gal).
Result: 530.8 (gal)
